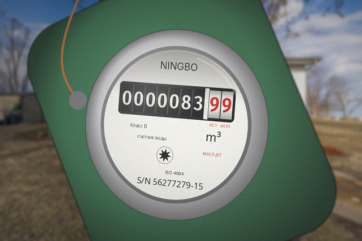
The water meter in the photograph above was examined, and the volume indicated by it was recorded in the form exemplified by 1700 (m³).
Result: 83.99 (m³)
